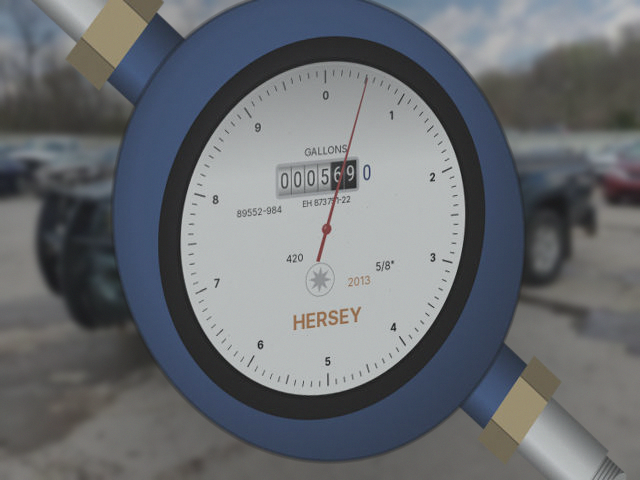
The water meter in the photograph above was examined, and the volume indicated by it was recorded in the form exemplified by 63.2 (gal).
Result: 5690.5 (gal)
